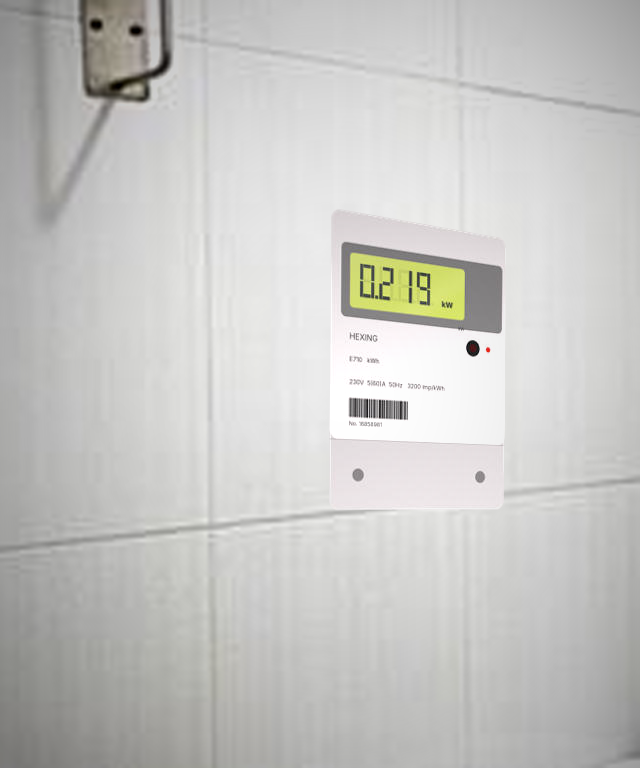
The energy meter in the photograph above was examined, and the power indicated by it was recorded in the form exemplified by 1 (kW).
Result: 0.219 (kW)
